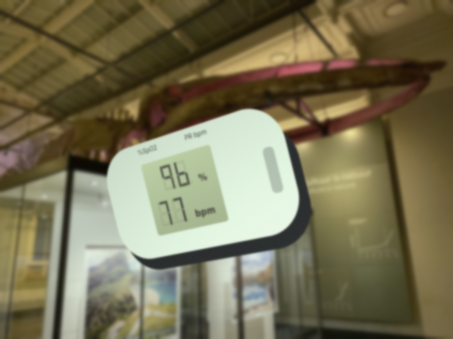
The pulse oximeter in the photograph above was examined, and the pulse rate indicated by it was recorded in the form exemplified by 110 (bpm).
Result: 77 (bpm)
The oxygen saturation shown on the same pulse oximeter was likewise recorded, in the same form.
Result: 96 (%)
